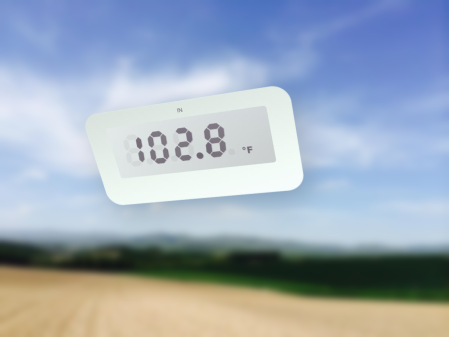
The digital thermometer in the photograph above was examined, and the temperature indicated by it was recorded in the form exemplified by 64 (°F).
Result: 102.8 (°F)
